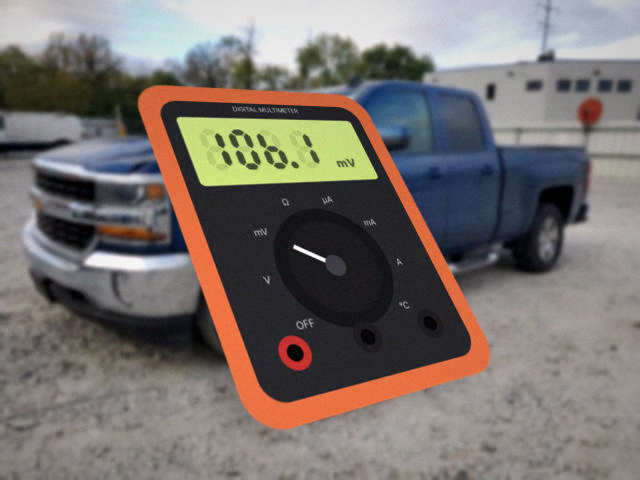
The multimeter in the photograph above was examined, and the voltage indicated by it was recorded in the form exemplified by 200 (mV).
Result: 106.1 (mV)
